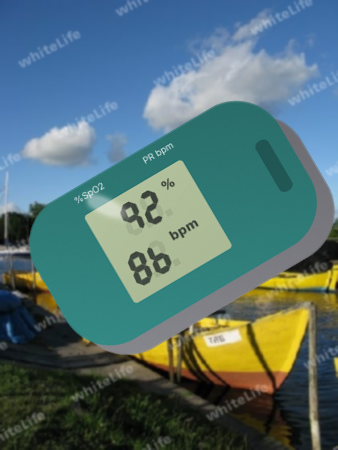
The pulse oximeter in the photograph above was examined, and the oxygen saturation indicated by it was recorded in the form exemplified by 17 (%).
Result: 92 (%)
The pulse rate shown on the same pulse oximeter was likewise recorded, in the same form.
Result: 86 (bpm)
